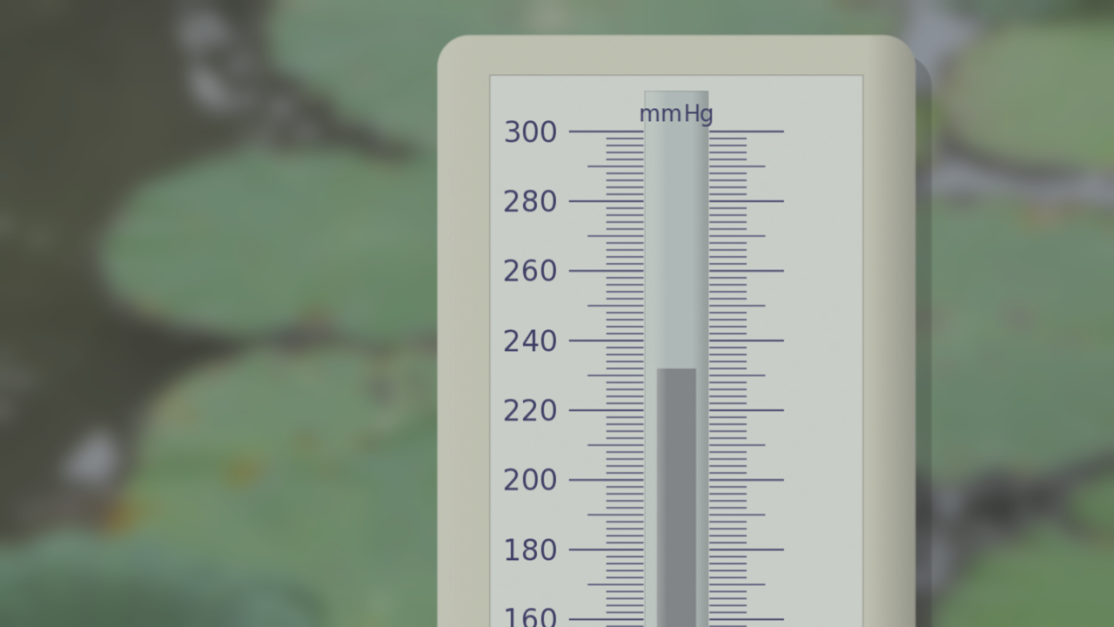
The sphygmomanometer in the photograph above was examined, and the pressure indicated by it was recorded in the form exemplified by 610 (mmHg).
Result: 232 (mmHg)
